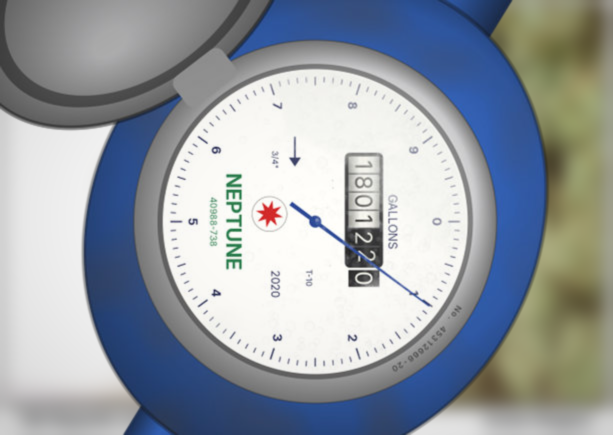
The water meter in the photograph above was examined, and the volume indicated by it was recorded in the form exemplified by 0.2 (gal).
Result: 1801221.0 (gal)
